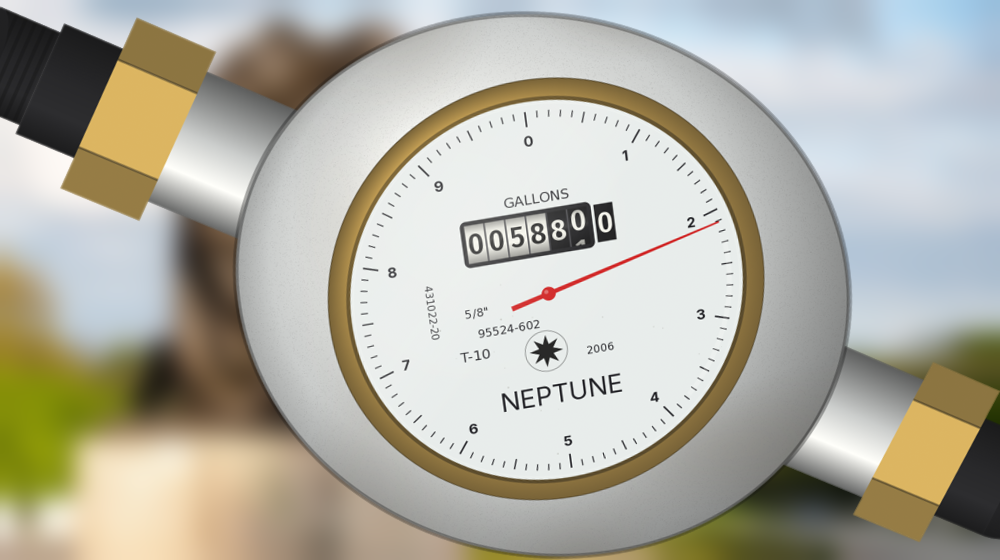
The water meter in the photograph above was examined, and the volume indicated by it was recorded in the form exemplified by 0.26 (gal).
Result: 58802.1 (gal)
